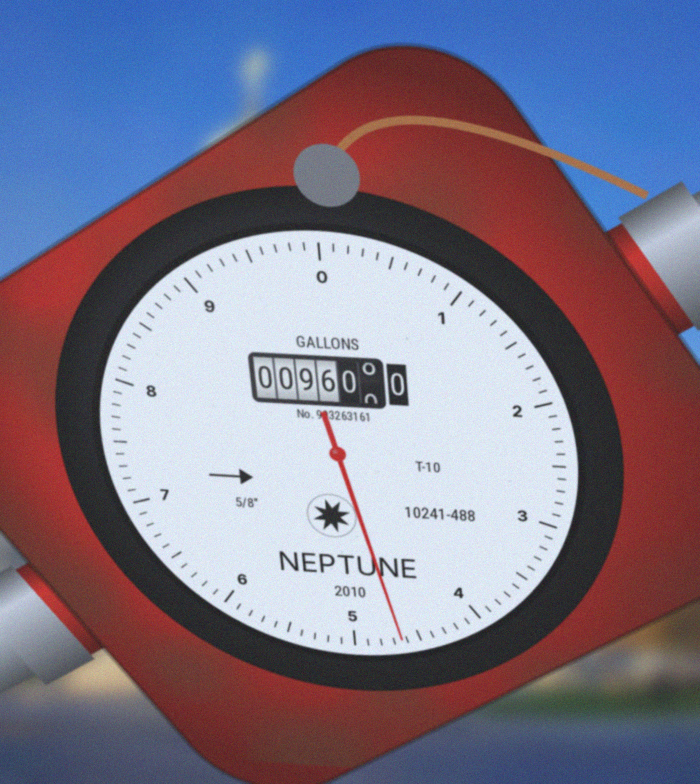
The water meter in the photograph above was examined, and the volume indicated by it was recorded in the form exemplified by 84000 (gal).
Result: 96084.6 (gal)
